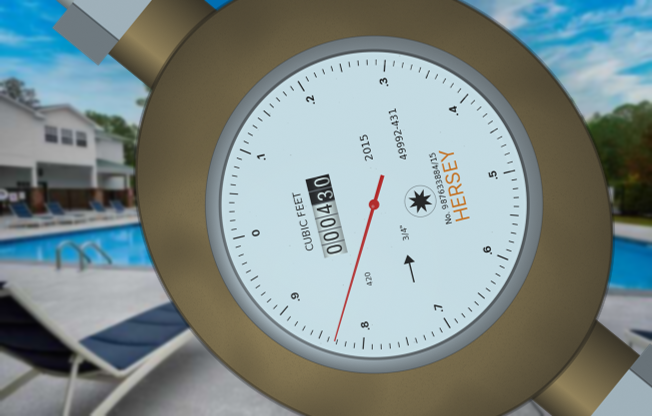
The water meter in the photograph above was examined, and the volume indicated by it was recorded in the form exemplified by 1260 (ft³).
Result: 429.83 (ft³)
